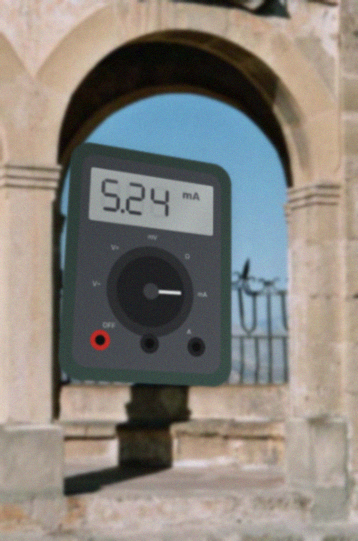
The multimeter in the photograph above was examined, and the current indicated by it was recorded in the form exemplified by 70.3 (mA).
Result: 5.24 (mA)
